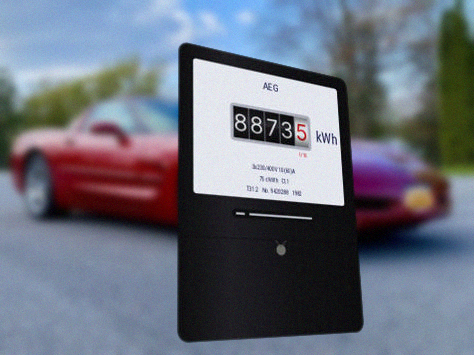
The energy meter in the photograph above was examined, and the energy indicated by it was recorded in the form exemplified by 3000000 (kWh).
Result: 8873.5 (kWh)
